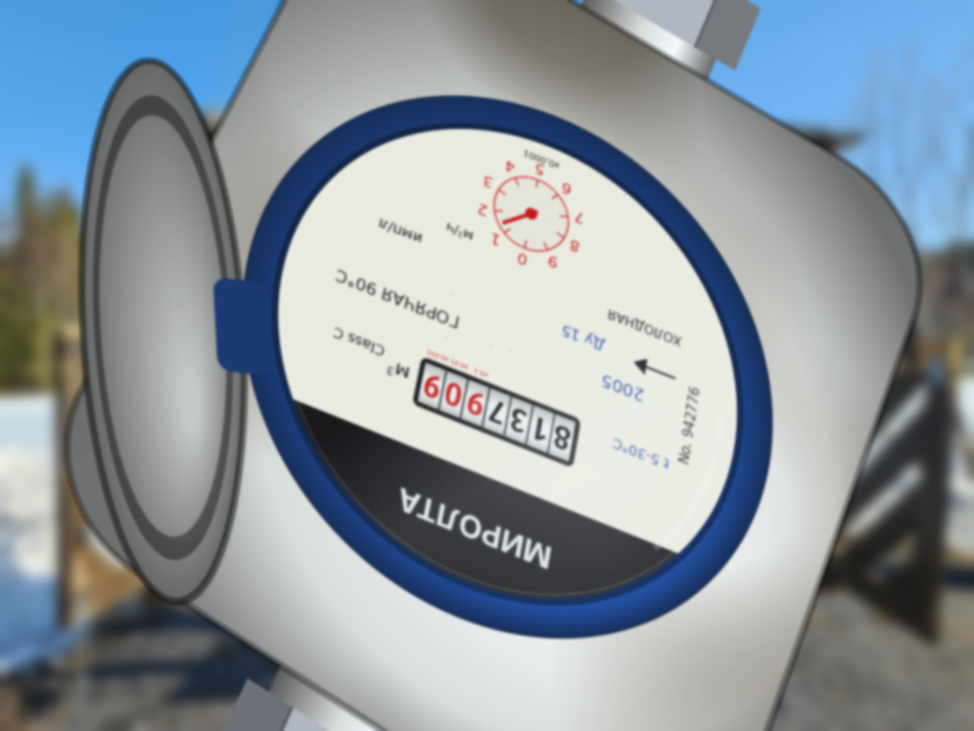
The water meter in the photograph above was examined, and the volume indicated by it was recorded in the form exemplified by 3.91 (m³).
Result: 8137.9091 (m³)
